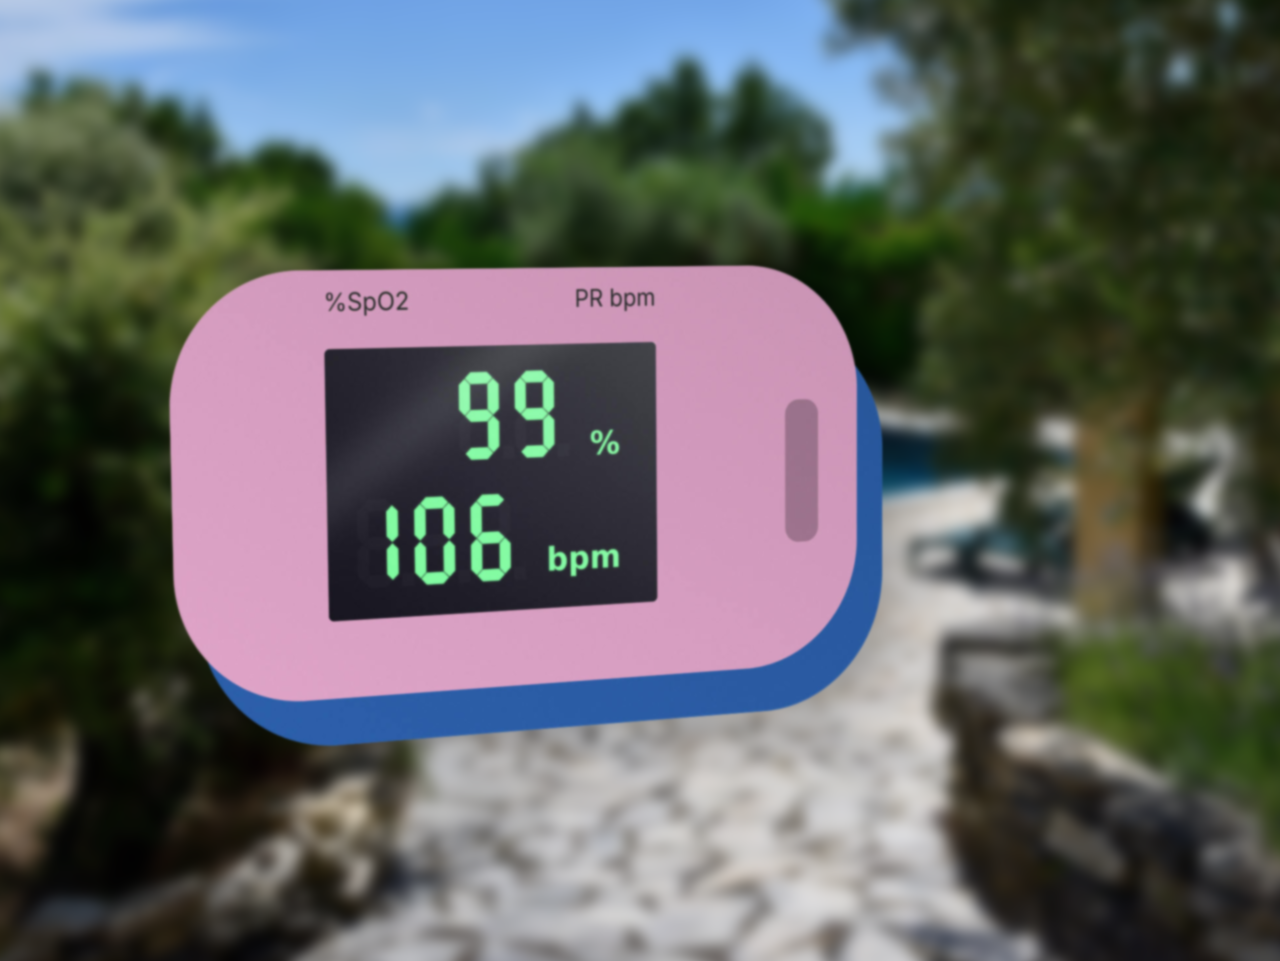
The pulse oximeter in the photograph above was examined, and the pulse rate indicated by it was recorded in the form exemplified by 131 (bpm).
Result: 106 (bpm)
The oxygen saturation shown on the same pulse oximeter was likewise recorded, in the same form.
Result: 99 (%)
